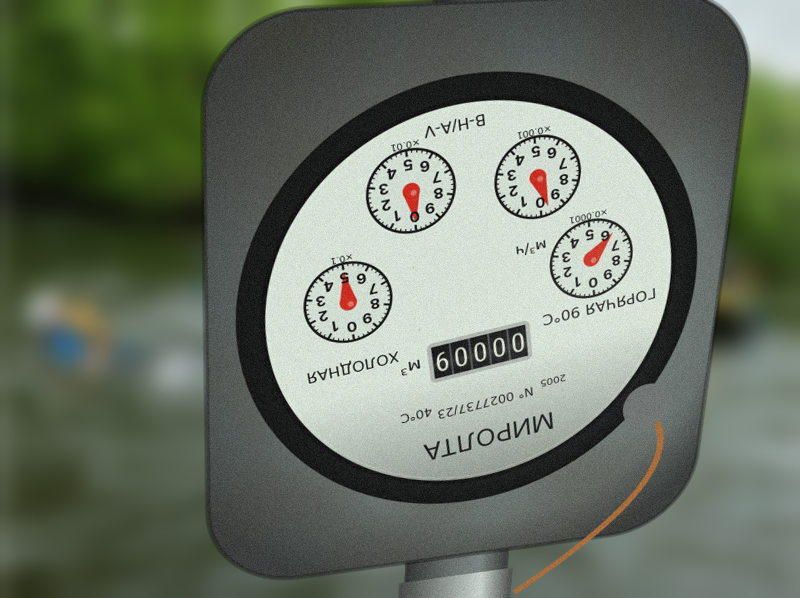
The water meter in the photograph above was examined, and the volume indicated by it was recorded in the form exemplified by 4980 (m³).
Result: 9.4996 (m³)
